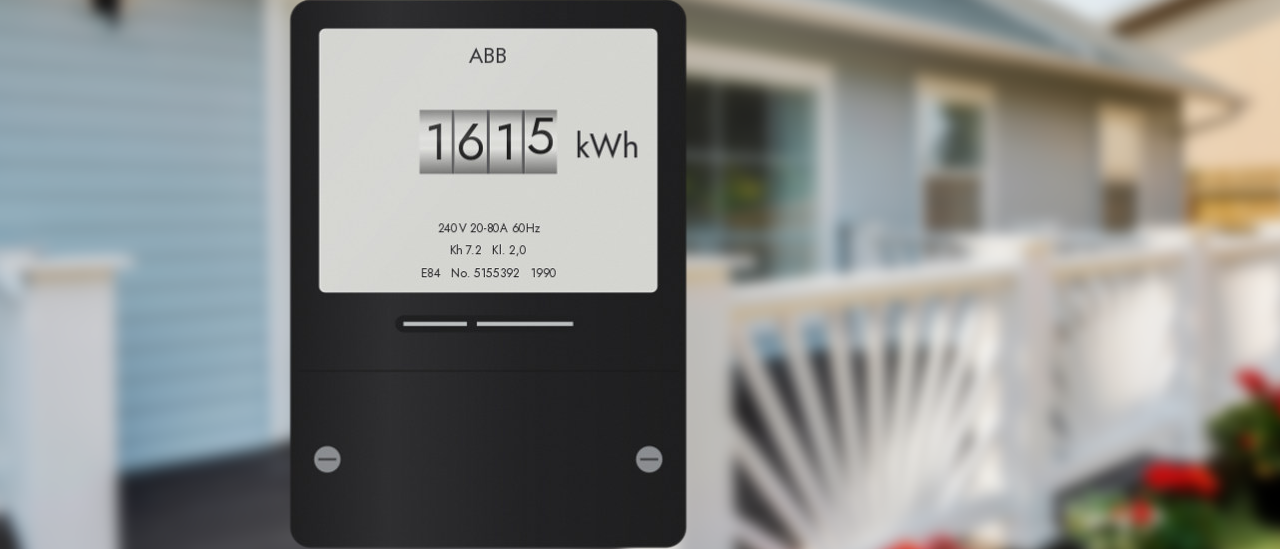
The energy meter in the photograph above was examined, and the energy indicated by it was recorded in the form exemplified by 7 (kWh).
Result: 1615 (kWh)
